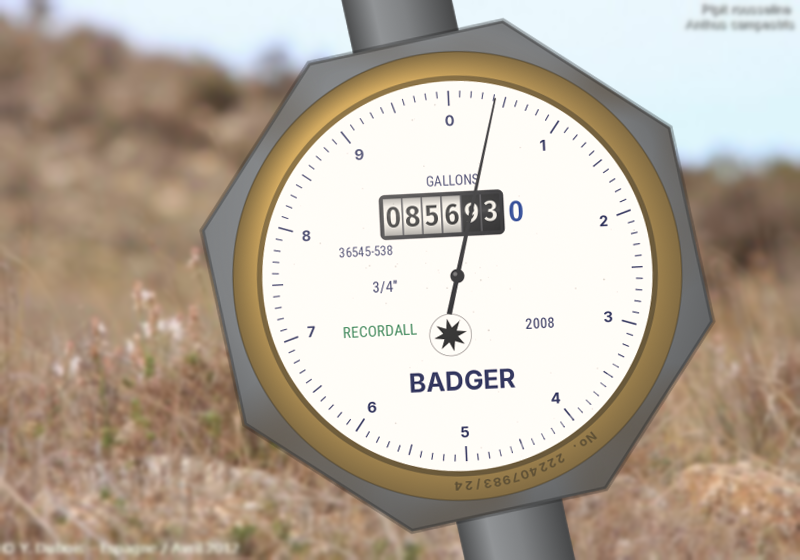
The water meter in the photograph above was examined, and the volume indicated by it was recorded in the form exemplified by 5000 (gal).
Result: 856930.4 (gal)
